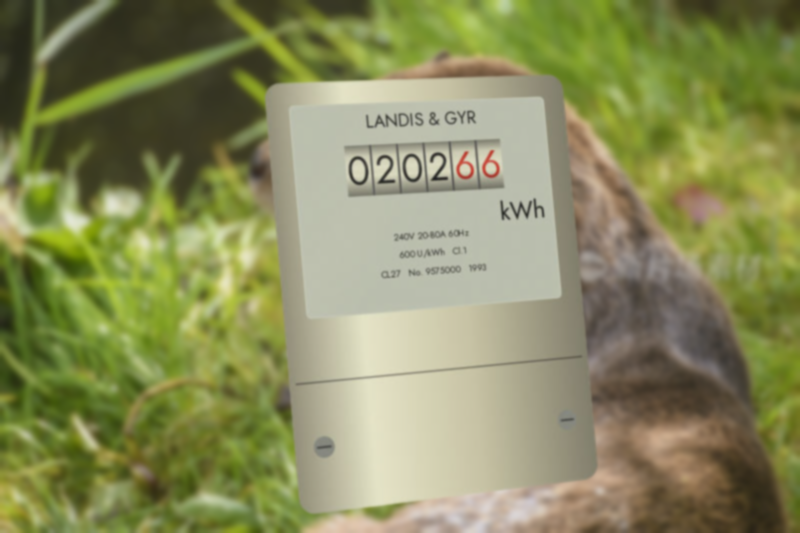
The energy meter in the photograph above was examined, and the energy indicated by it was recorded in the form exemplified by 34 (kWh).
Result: 202.66 (kWh)
